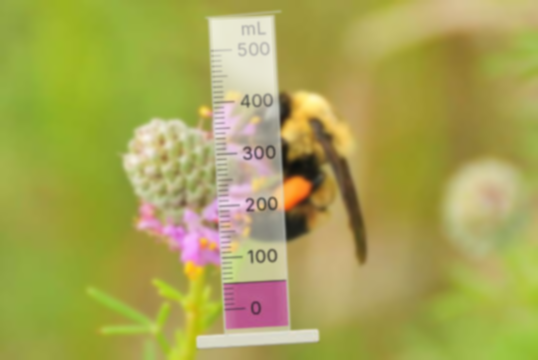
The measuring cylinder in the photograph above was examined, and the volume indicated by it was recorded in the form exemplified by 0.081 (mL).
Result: 50 (mL)
